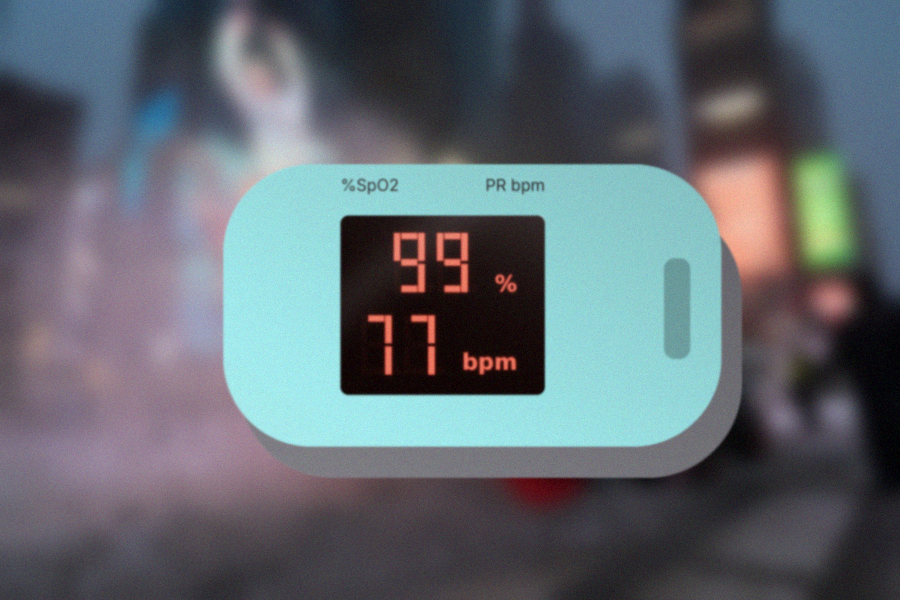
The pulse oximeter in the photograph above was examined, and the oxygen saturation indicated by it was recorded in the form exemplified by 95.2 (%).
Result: 99 (%)
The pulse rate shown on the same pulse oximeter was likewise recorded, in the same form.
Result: 77 (bpm)
